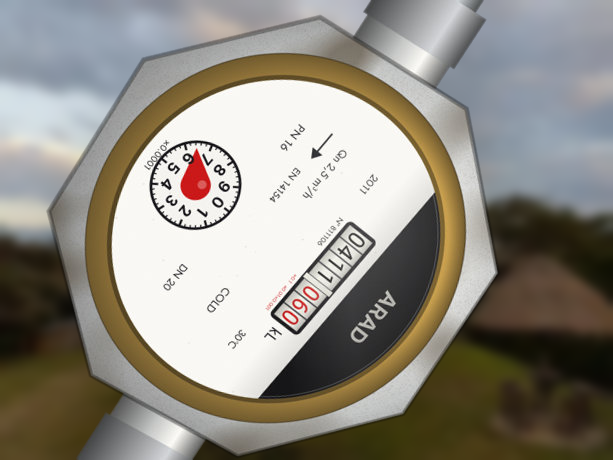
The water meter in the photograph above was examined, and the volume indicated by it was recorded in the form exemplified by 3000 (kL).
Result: 411.0606 (kL)
